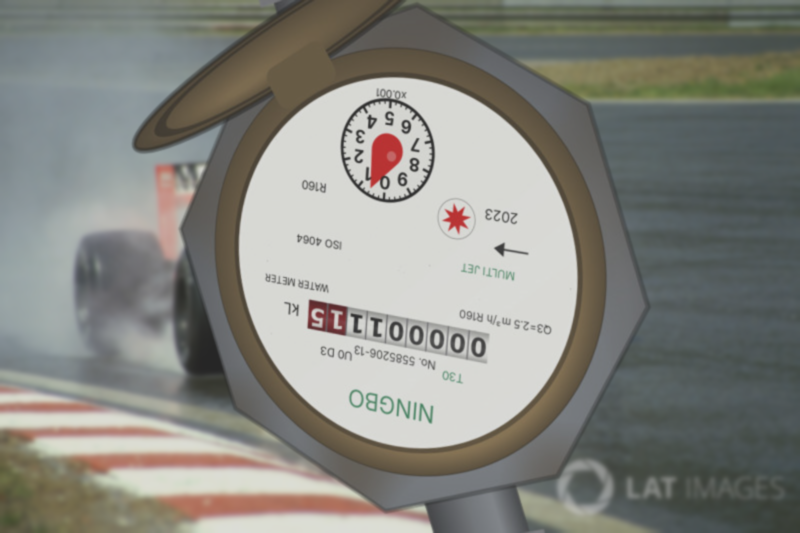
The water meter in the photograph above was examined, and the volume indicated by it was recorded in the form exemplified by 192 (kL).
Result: 11.150 (kL)
